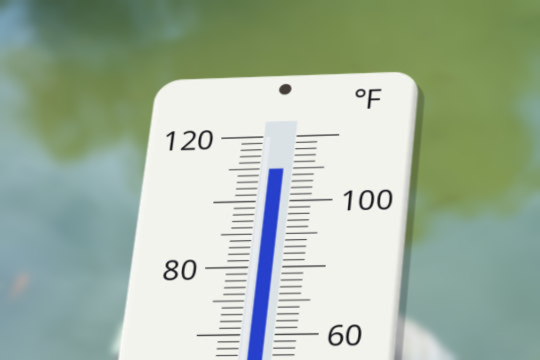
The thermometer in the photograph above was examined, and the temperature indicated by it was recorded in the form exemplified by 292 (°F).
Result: 110 (°F)
